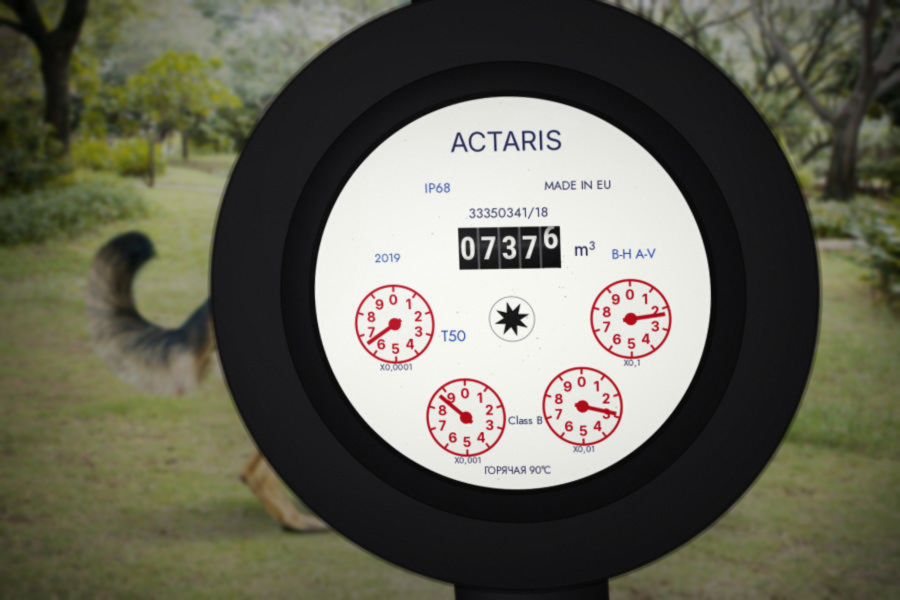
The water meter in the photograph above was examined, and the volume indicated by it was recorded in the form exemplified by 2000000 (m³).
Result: 7376.2286 (m³)
